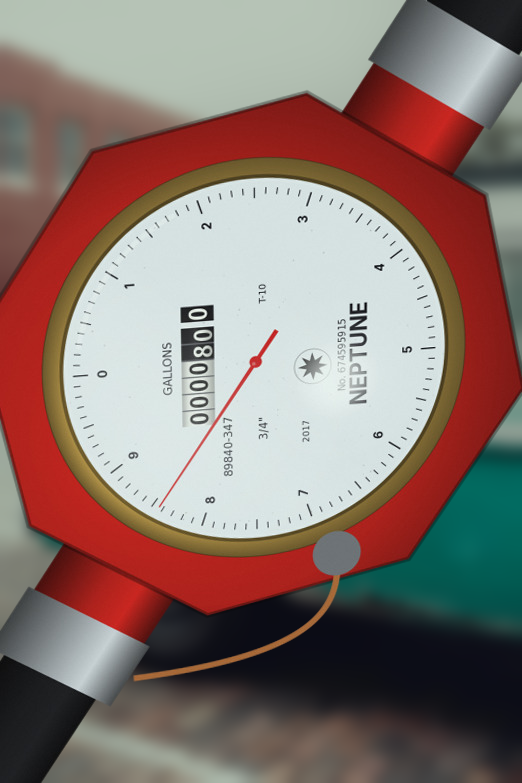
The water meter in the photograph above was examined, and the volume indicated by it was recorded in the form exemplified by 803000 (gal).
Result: 798.4 (gal)
